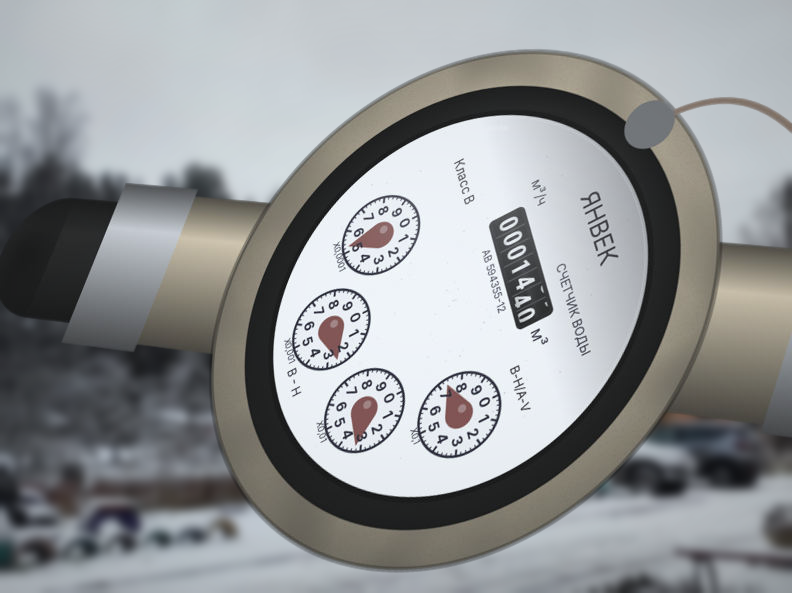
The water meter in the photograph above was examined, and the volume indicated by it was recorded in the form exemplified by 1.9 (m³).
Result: 1439.7325 (m³)
